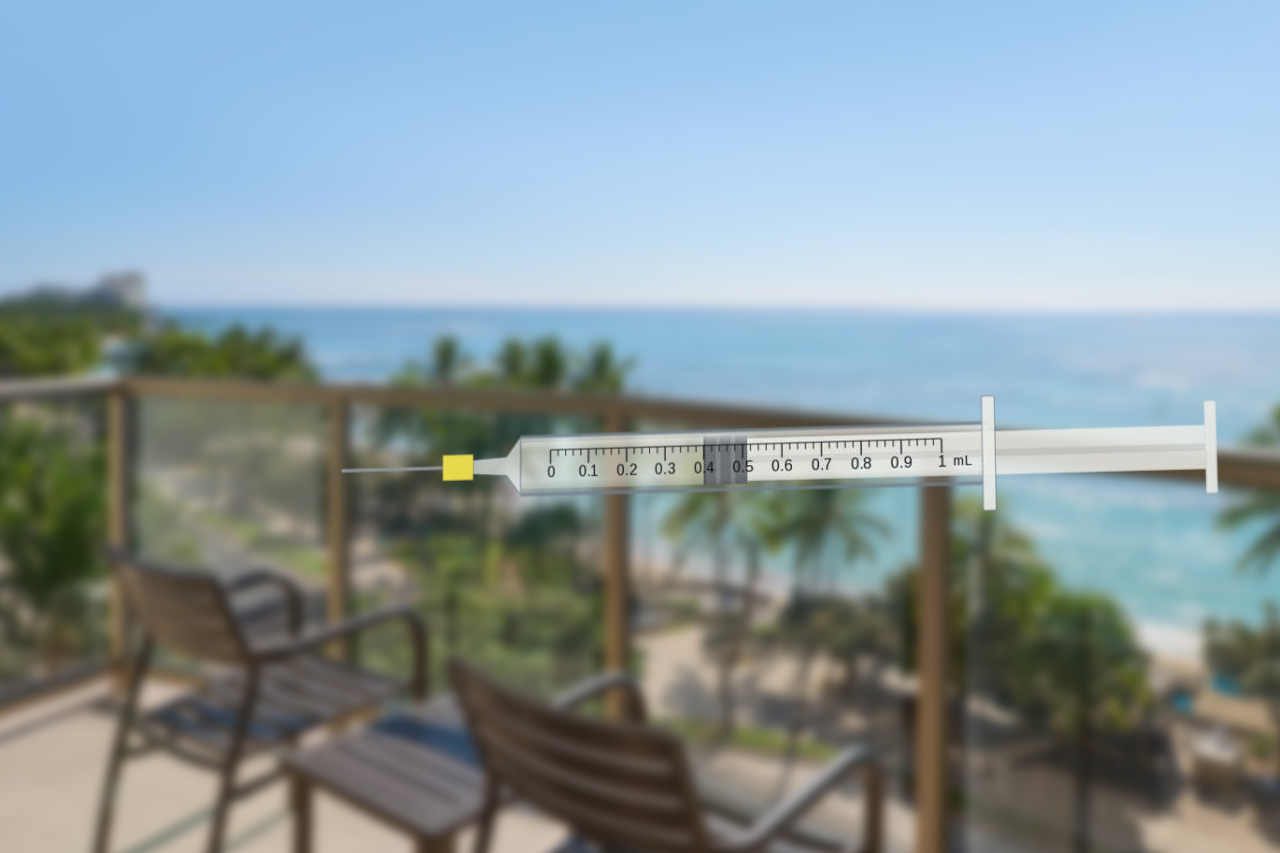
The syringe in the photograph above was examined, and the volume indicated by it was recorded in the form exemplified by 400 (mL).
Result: 0.4 (mL)
